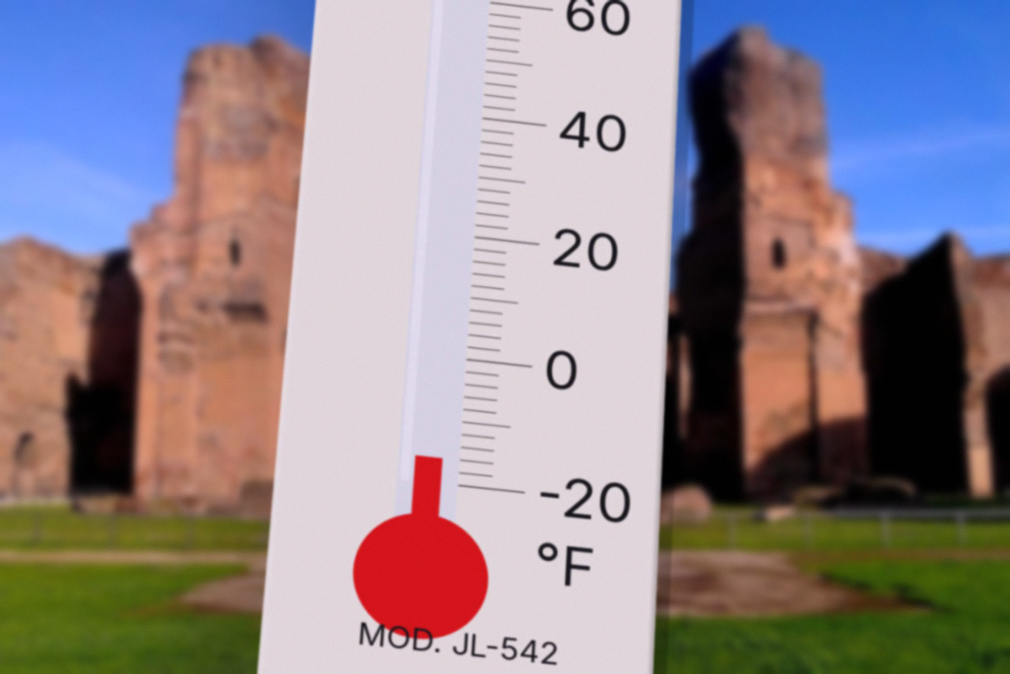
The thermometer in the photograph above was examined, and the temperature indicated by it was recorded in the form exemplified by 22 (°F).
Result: -16 (°F)
